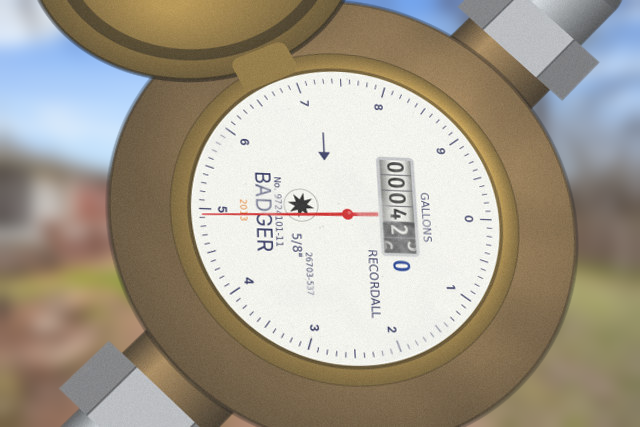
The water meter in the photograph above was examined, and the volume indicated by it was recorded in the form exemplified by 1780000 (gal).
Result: 4254.9 (gal)
